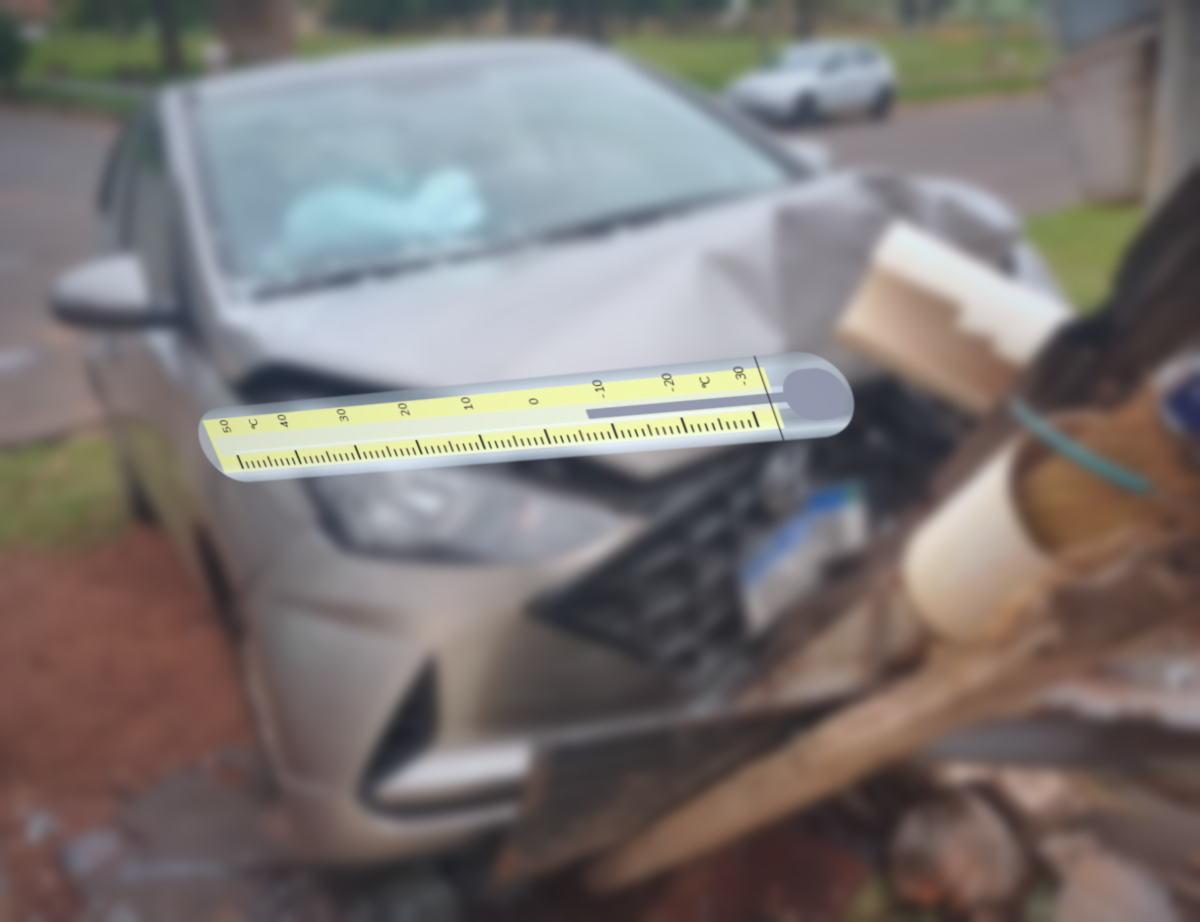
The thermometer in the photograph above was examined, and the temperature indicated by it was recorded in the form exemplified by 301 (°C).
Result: -7 (°C)
